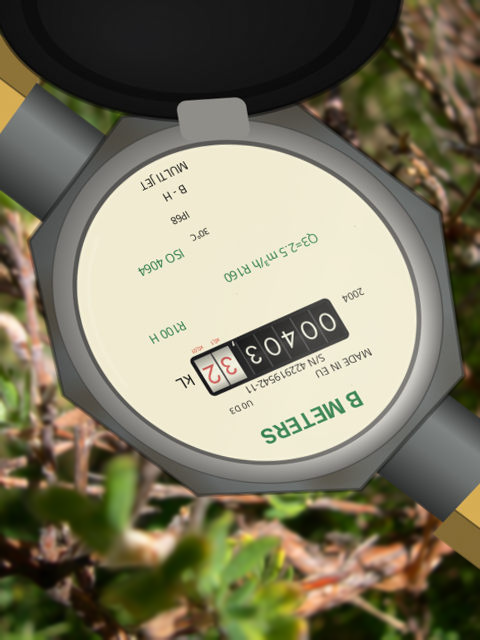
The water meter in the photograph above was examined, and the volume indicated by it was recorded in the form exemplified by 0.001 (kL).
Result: 403.32 (kL)
